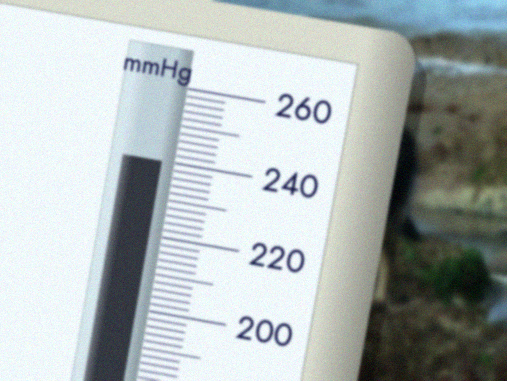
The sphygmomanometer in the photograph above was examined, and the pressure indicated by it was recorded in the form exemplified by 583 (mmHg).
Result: 240 (mmHg)
